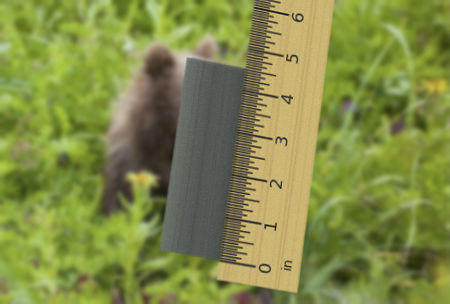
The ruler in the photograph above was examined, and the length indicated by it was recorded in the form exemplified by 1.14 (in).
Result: 4.5 (in)
